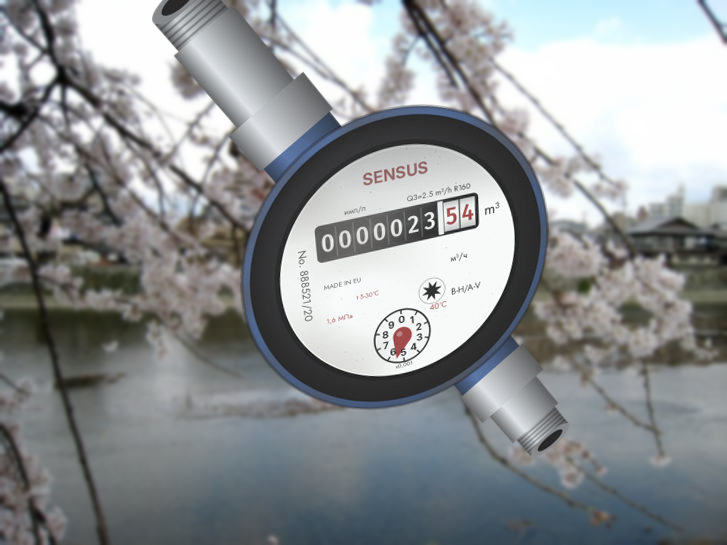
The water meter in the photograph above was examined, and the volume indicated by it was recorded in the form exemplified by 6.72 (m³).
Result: 23.545 (m³)
